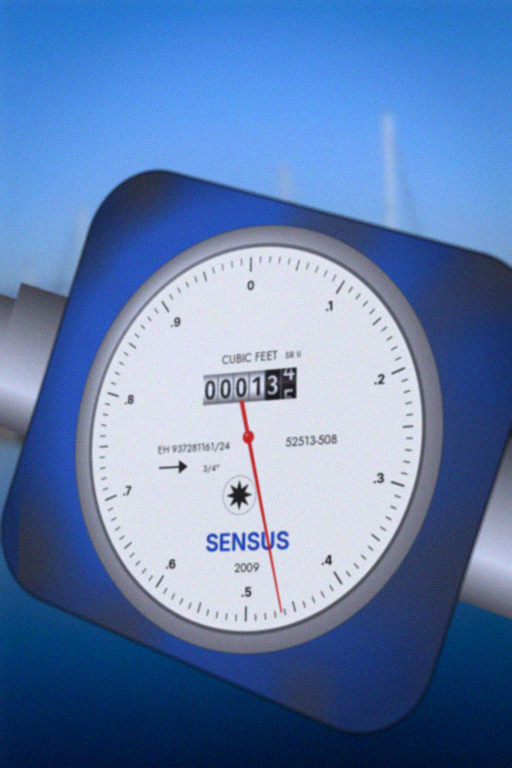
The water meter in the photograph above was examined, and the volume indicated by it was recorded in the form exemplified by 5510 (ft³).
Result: 134.46 (ft³)
